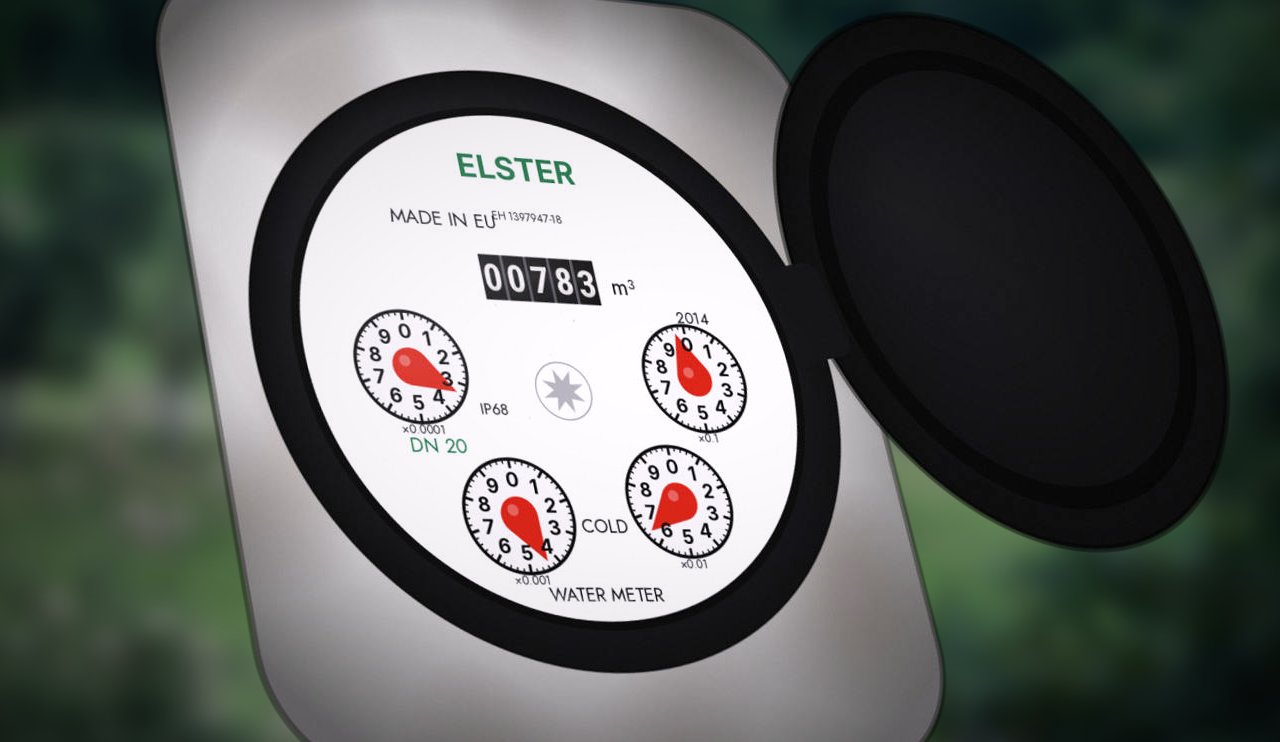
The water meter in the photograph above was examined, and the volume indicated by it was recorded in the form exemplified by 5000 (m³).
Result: 782.9643 (m³)
